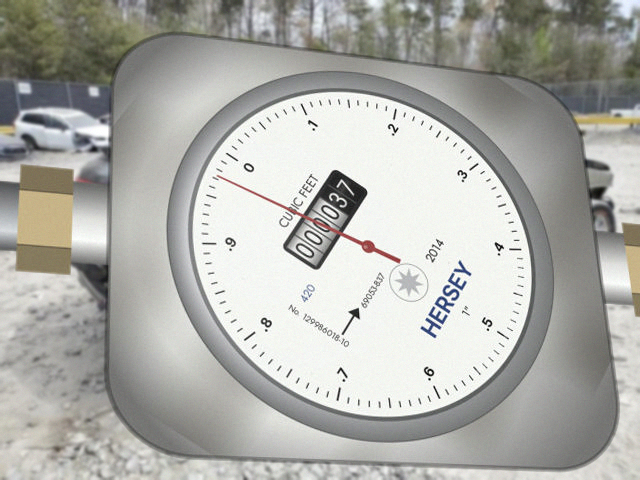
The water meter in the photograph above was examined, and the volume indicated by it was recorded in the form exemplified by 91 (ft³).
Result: 36.97 (ft³)
